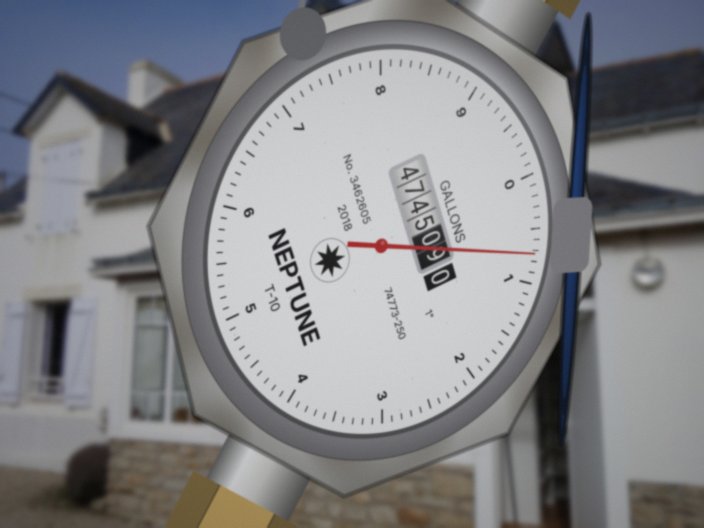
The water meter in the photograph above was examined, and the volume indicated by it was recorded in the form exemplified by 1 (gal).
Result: 4745090.7 (gal)
